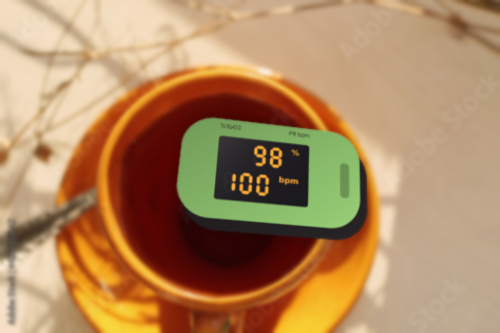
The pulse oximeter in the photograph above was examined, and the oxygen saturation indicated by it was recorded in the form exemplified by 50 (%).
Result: 98 (%)
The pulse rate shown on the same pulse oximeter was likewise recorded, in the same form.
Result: 100 (bpm)
